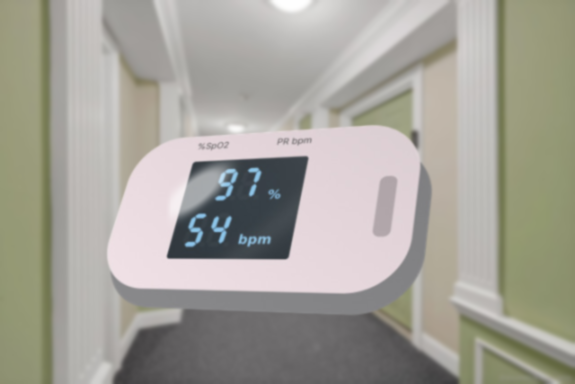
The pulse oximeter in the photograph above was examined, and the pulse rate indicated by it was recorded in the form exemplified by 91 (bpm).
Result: 54 (bpm)
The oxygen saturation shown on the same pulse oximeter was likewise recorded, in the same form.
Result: 97 (%)
